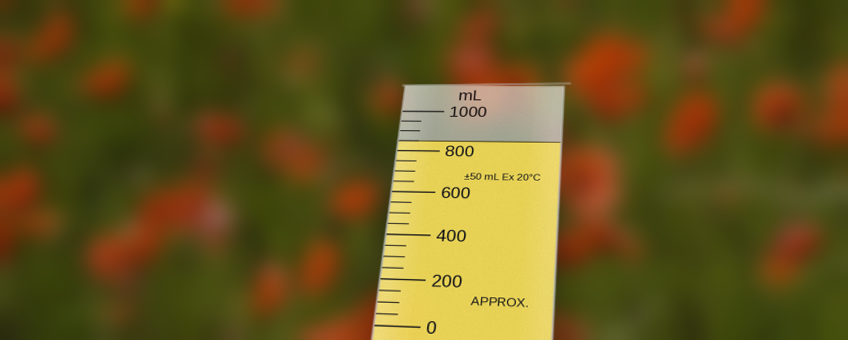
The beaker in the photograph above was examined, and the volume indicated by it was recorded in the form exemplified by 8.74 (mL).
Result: 850 (mL)
